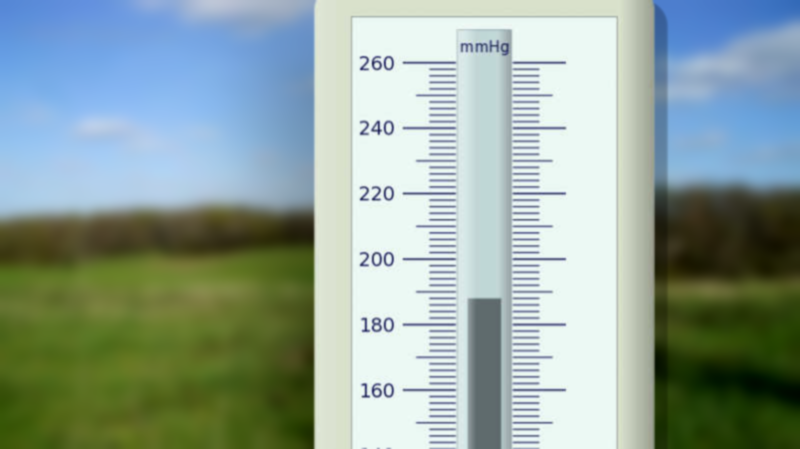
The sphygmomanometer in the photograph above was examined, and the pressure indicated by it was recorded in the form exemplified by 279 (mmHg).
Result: 188 (mmHg)
